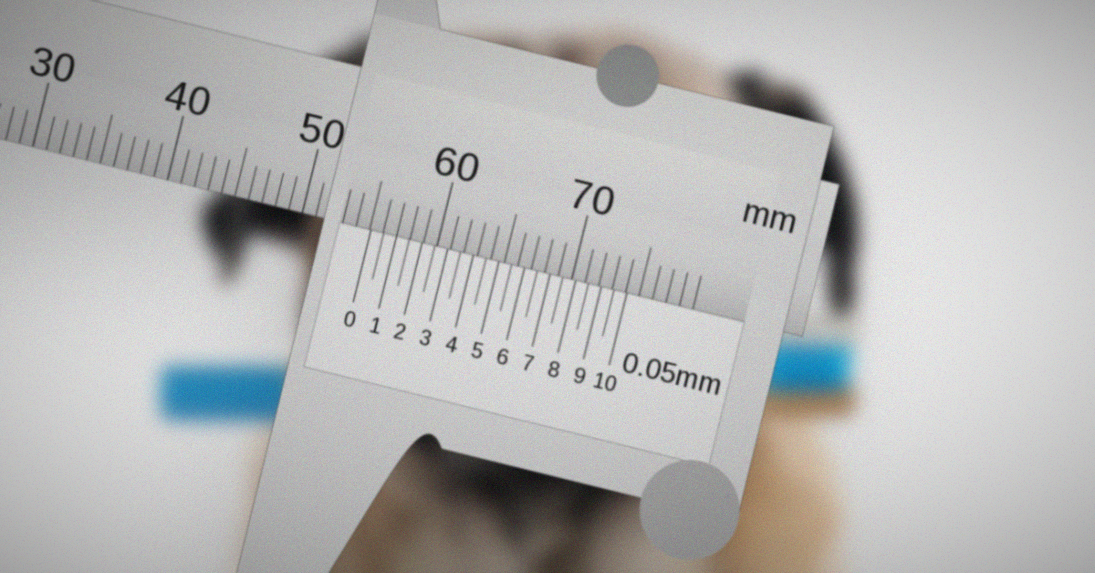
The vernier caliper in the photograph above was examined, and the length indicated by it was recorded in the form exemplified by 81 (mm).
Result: 55.1 (mm)
